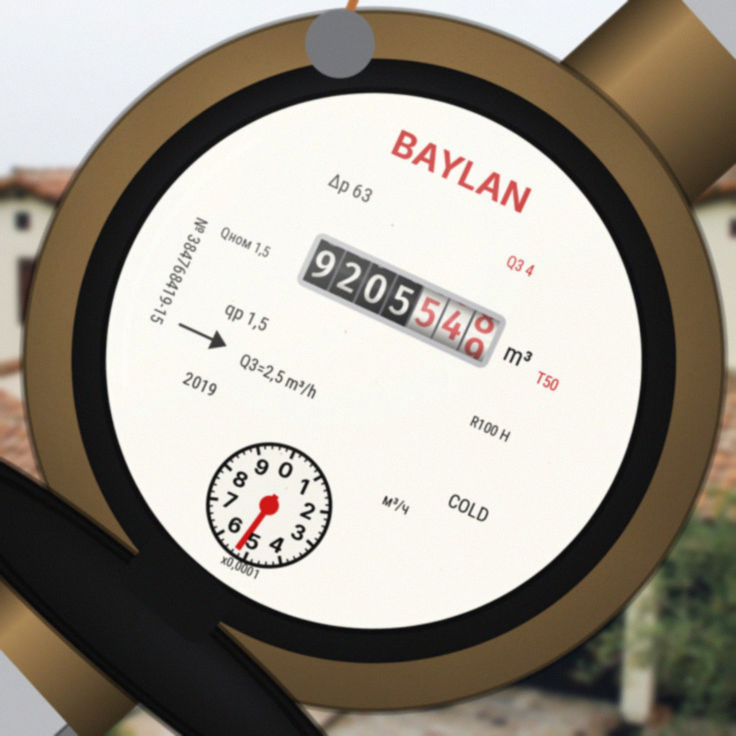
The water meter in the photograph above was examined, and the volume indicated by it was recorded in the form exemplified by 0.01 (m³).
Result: 9205.5485 (m³)
